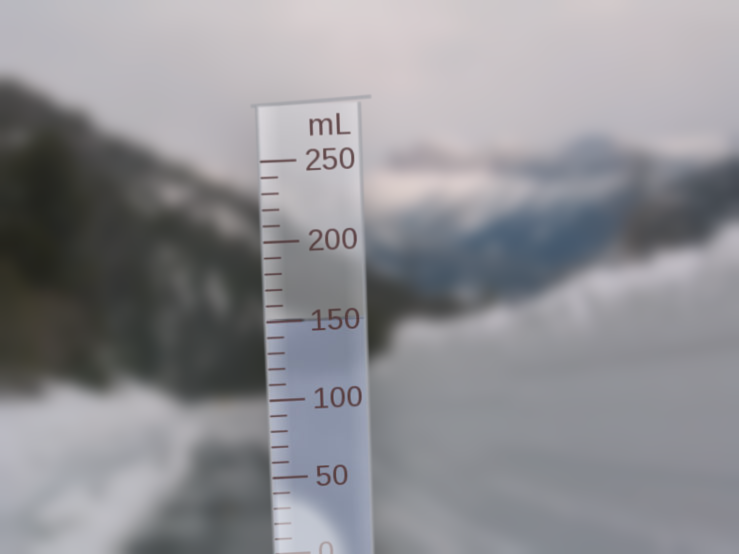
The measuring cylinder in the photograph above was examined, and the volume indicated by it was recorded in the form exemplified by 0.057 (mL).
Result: 150 (mL)
